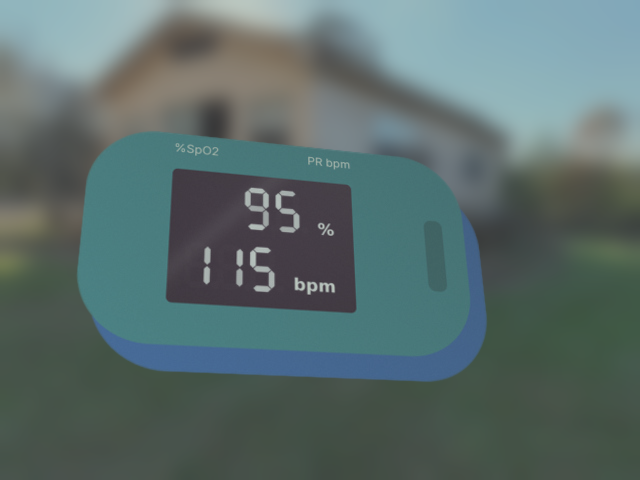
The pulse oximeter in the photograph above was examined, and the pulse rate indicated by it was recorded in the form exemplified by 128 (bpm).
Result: 115 (bpm)
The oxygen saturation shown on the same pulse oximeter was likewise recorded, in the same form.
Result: 95 (%)
